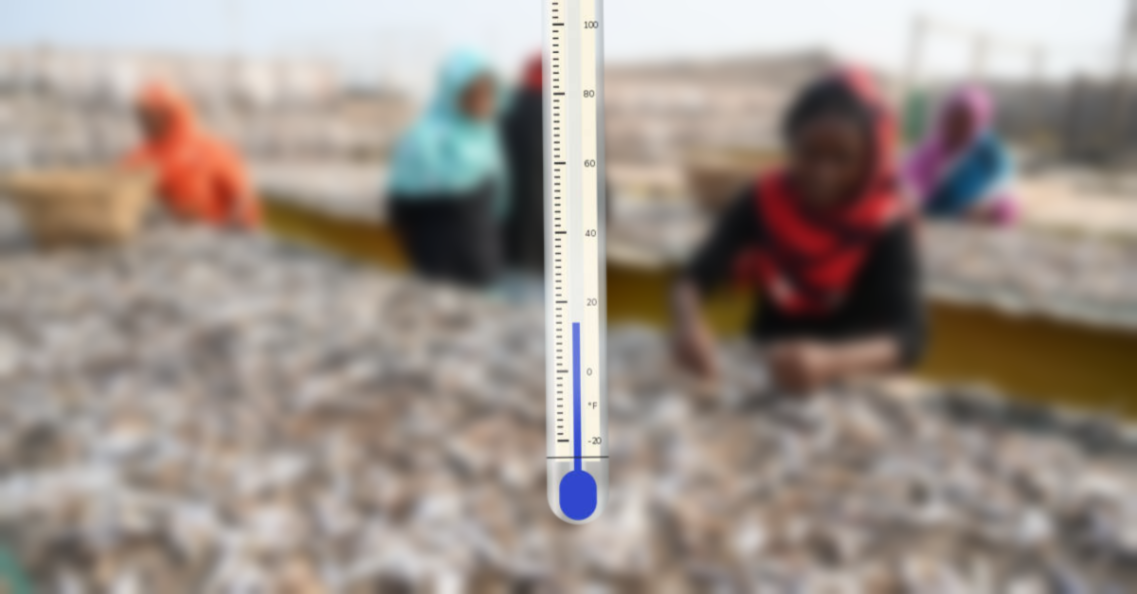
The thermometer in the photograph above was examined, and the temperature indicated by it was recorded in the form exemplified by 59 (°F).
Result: 14 (°F)
